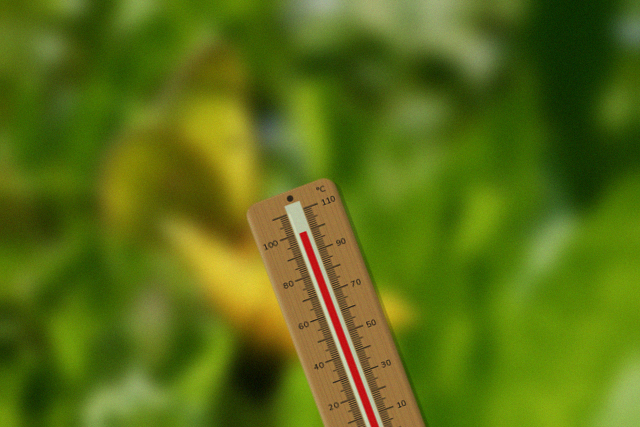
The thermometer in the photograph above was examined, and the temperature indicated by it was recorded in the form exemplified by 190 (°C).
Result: 100 (°C)
